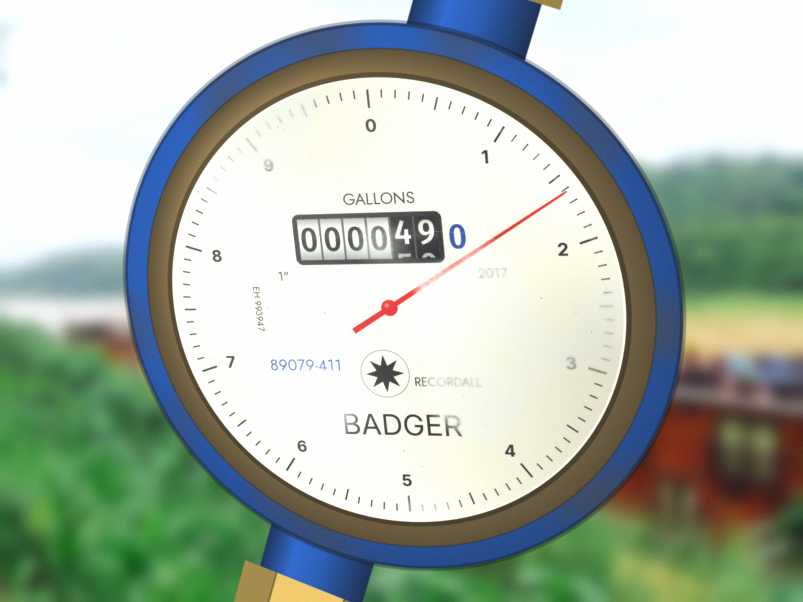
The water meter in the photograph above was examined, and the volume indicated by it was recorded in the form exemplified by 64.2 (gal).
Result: 491.6 (gal)
